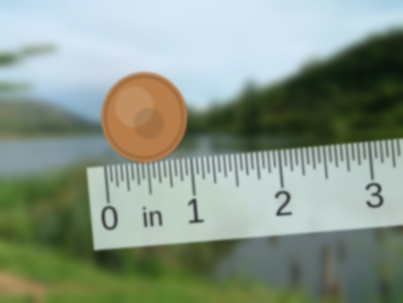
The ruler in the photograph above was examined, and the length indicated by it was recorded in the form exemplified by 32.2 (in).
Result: 1 (in)
